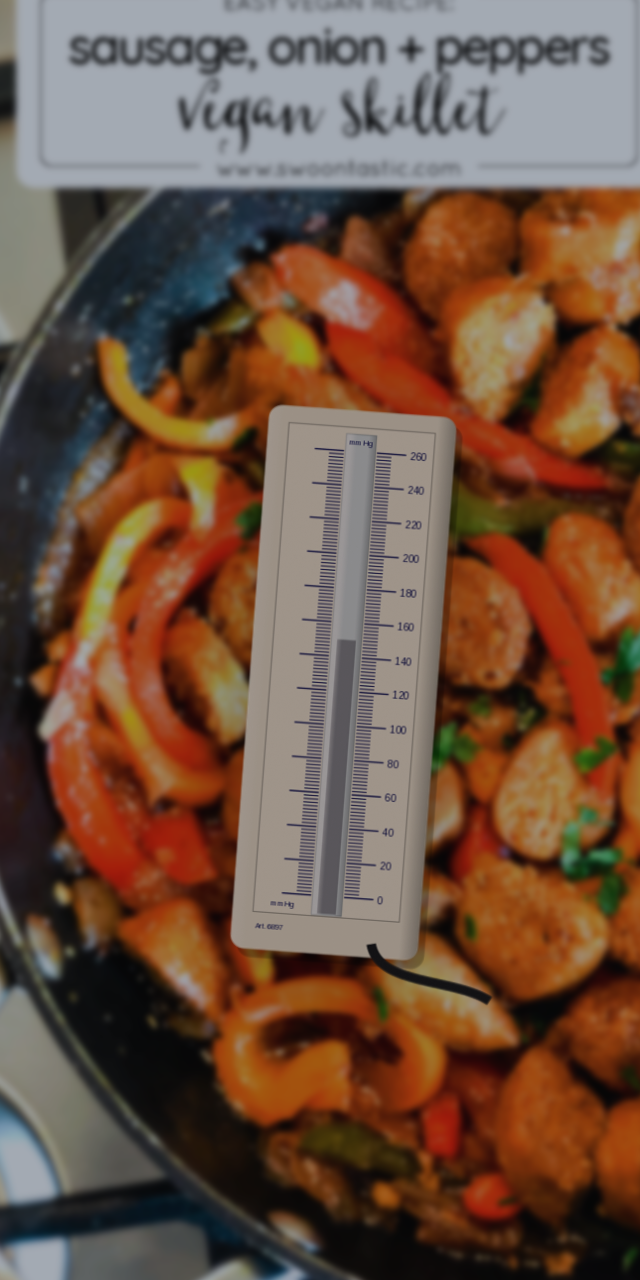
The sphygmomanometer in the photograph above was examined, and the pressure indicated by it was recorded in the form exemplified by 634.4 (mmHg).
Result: 150 (mmHg)
